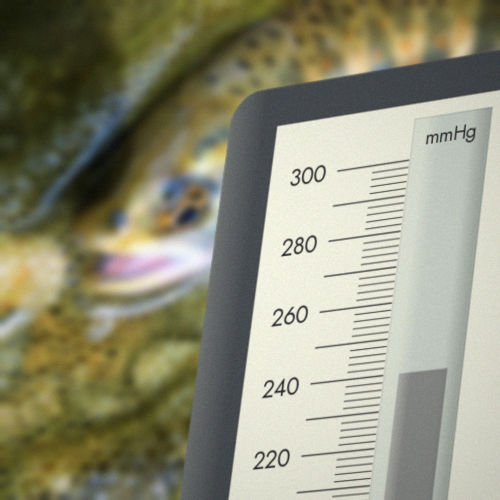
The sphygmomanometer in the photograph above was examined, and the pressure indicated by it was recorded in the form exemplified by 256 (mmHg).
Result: 240 (mmHg)
